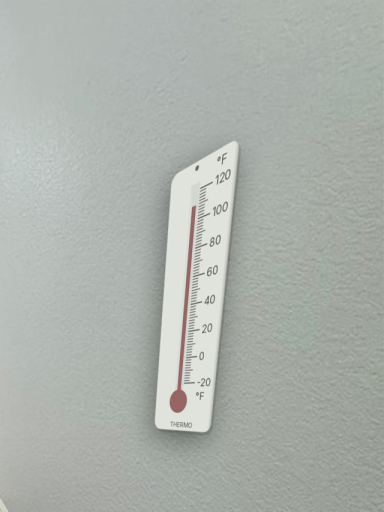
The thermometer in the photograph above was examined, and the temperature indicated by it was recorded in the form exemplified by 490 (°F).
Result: 110 (°F)
